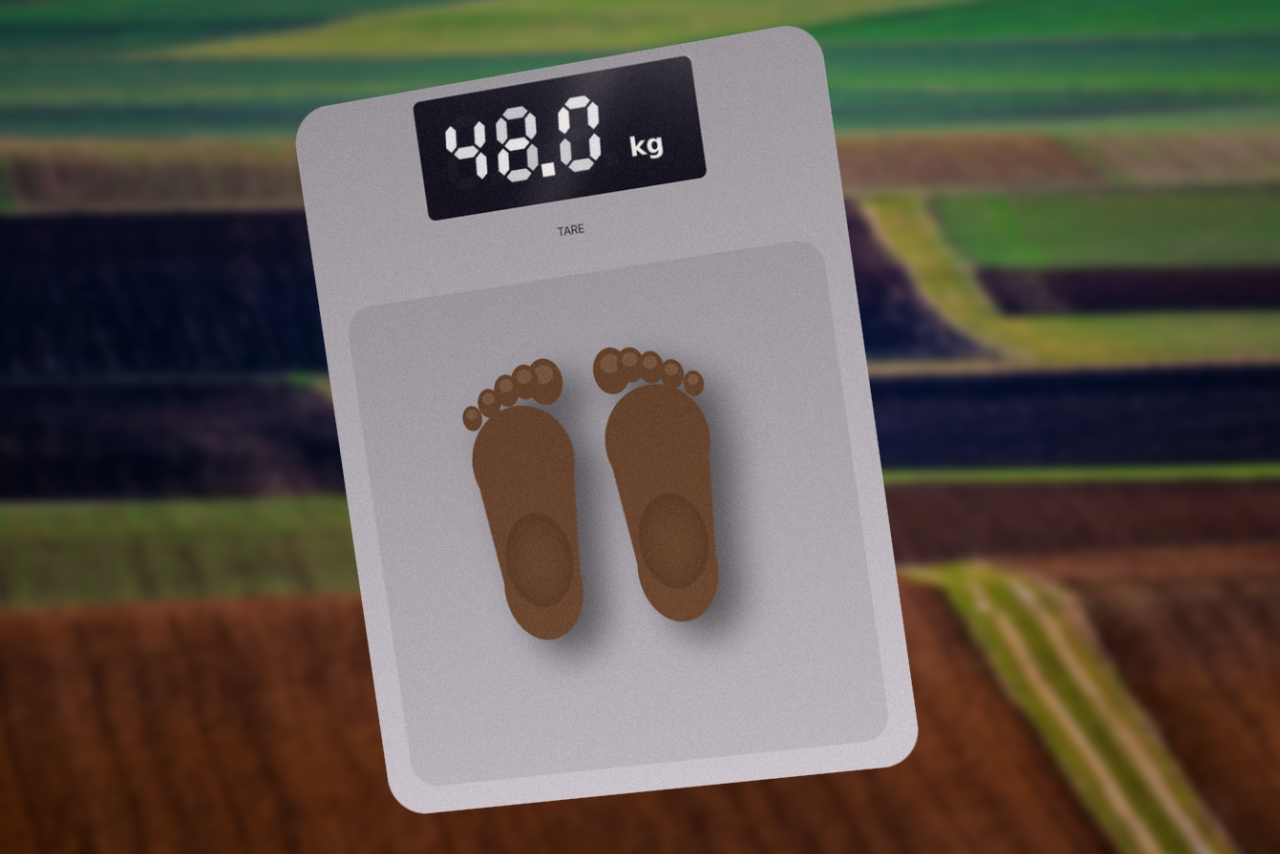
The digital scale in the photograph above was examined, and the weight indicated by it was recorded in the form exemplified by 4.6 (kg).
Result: 48.0 (kg)
